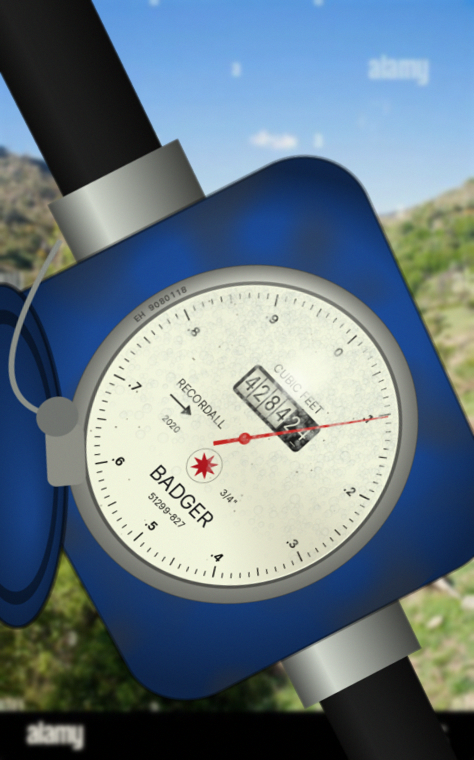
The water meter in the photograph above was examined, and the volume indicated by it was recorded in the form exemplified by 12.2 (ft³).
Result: 428424.10 (ft³)
